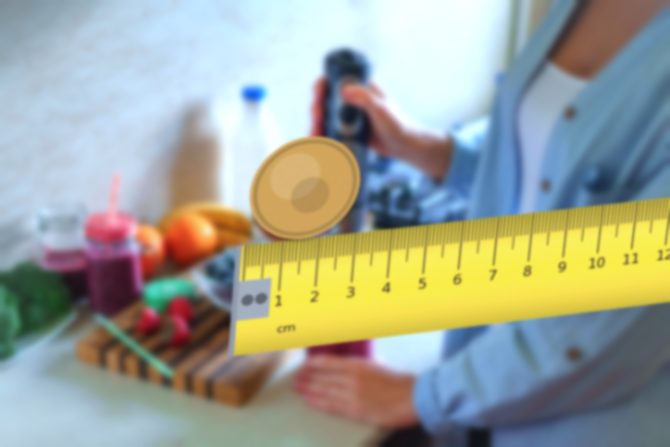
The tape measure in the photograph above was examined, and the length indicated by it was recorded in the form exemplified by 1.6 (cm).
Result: 3 (cm)
